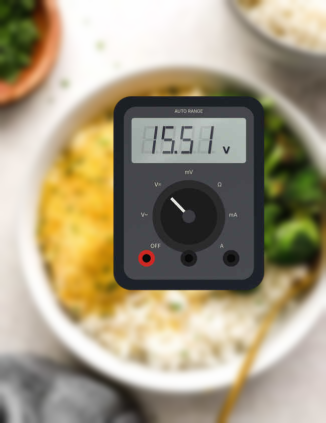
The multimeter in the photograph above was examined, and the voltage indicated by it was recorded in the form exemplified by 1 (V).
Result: 15.51 (V)
